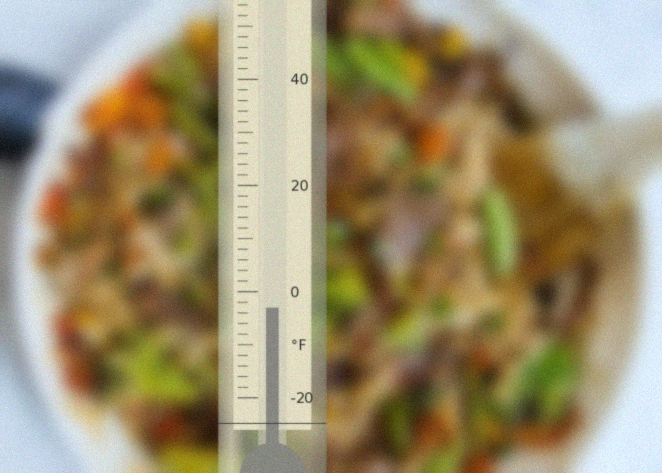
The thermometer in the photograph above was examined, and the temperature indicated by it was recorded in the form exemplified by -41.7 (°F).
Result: -3 (°F)
